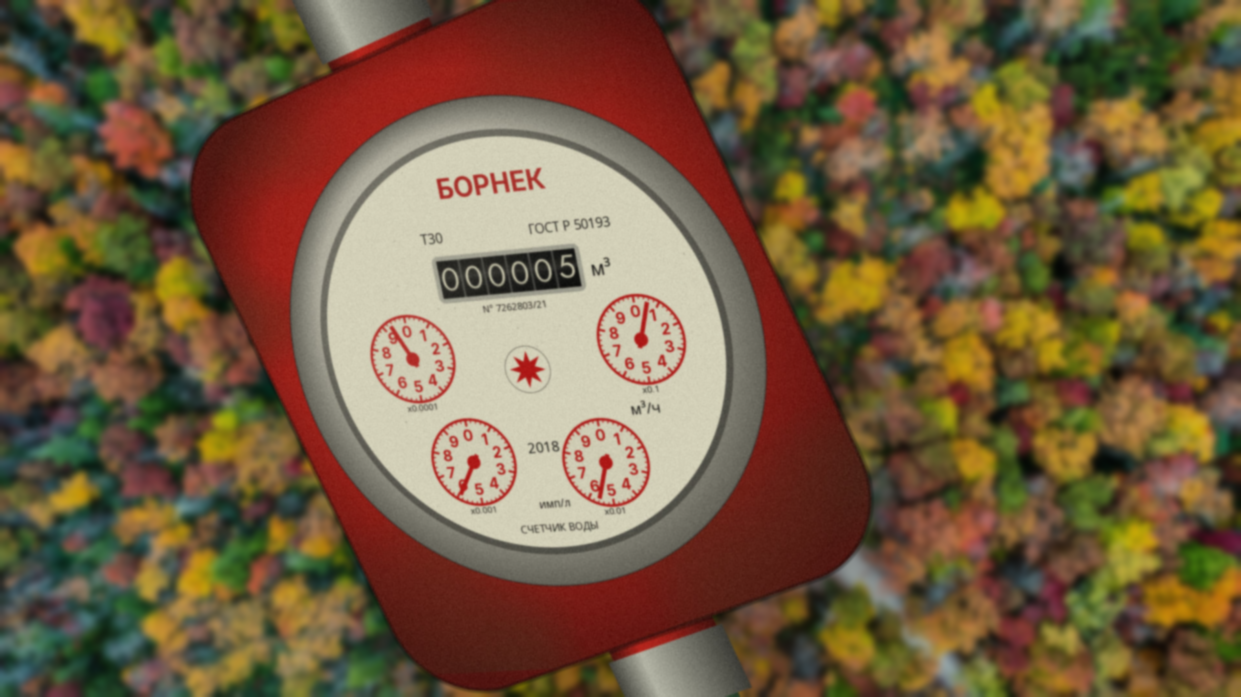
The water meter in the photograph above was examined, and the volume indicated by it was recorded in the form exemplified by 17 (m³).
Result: 5.0559 (m³)
